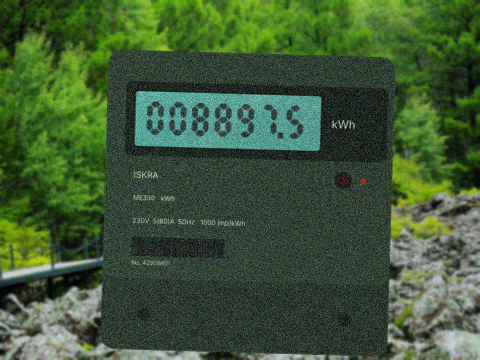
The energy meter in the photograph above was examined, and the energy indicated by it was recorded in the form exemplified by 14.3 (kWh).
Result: 8897.5 (kWh)
